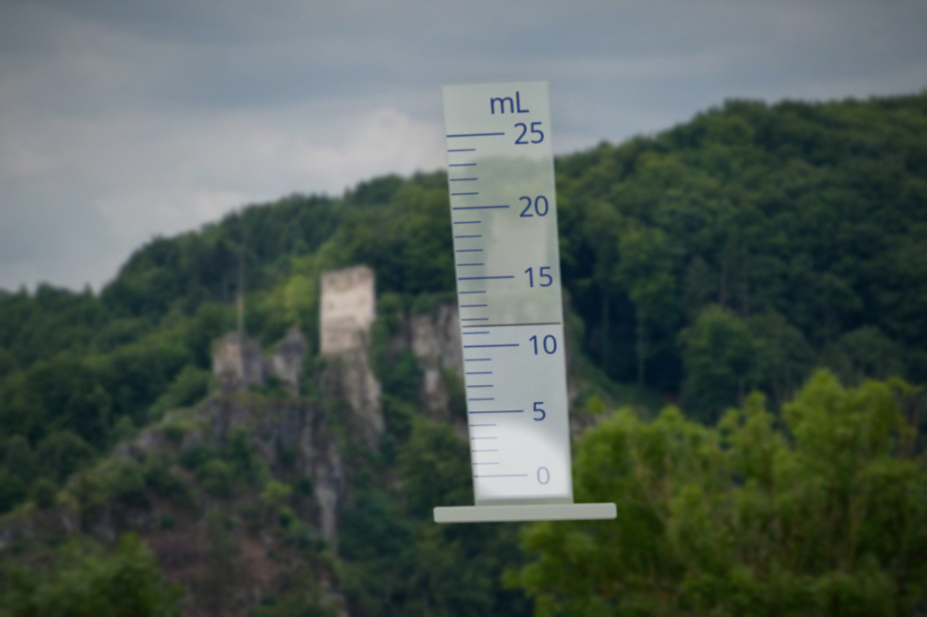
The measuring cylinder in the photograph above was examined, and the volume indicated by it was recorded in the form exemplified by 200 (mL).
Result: 11.5 (mL)
